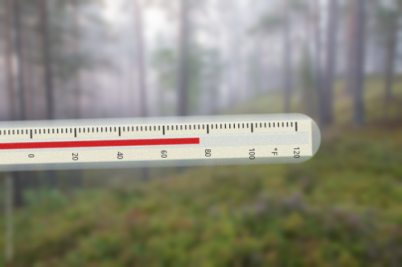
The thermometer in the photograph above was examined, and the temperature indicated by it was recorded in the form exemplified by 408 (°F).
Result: 76 (°F)
